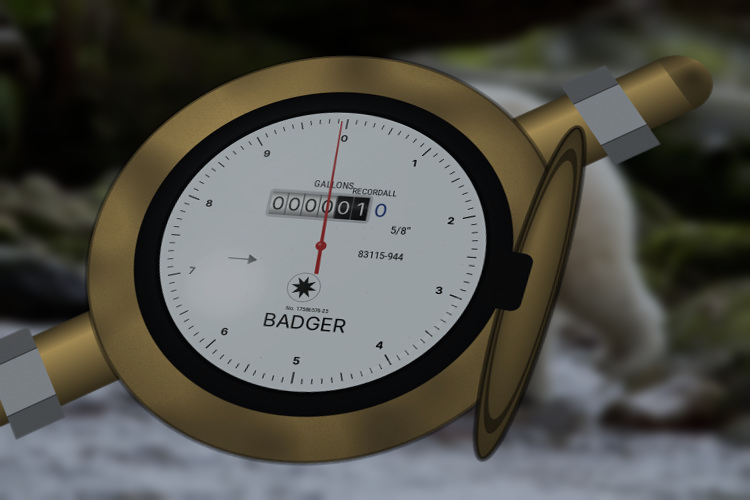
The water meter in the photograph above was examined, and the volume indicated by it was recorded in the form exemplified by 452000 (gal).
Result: 9.9 (gal)
